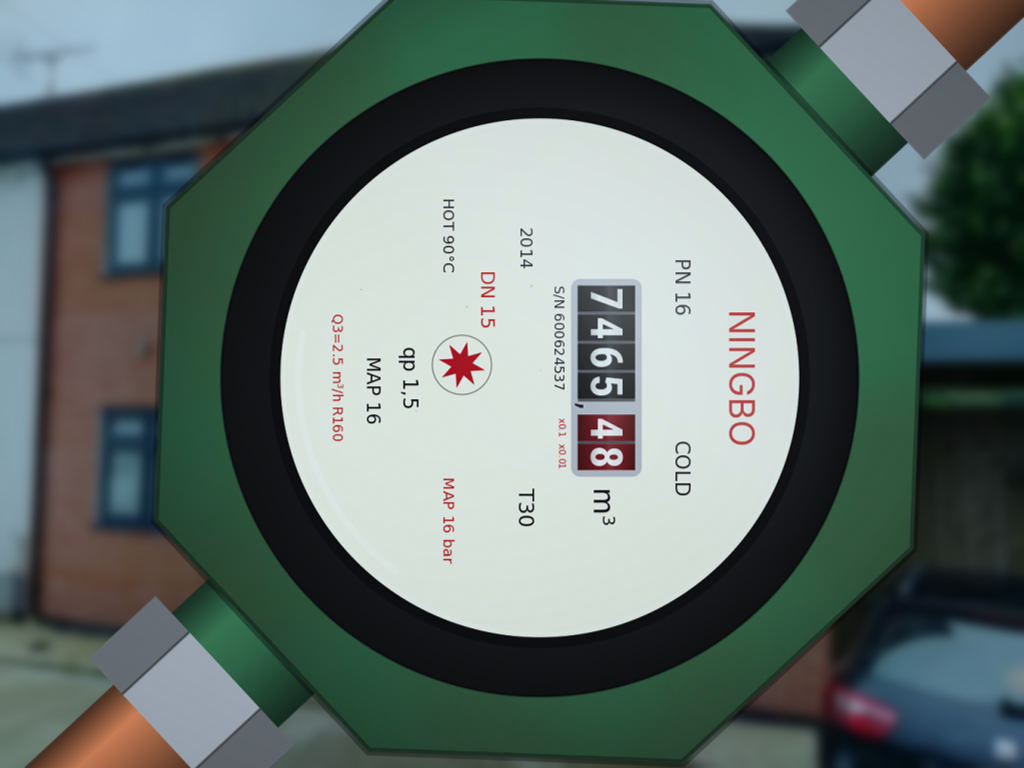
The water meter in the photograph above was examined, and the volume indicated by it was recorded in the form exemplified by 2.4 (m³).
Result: 7465.48 (m³)
